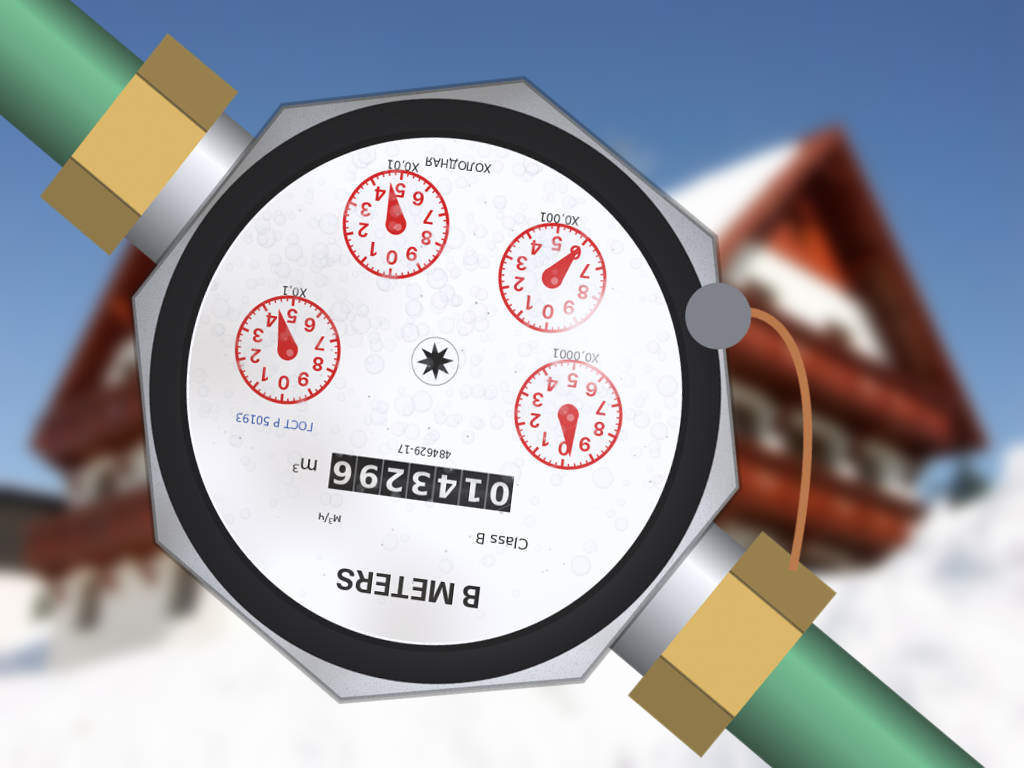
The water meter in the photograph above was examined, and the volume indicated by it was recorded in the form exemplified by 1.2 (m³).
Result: 143296.4459 (m³)
